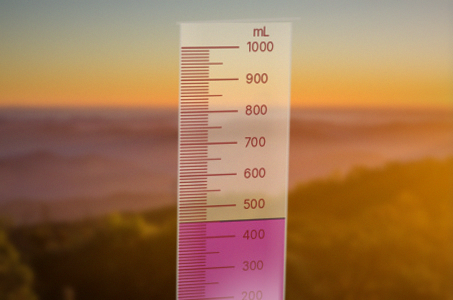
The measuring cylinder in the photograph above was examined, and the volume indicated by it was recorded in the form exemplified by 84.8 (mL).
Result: 450 (mL)
